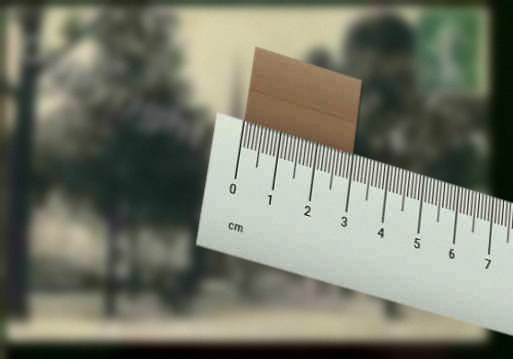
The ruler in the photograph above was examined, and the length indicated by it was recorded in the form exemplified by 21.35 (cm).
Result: 3 (cm)
